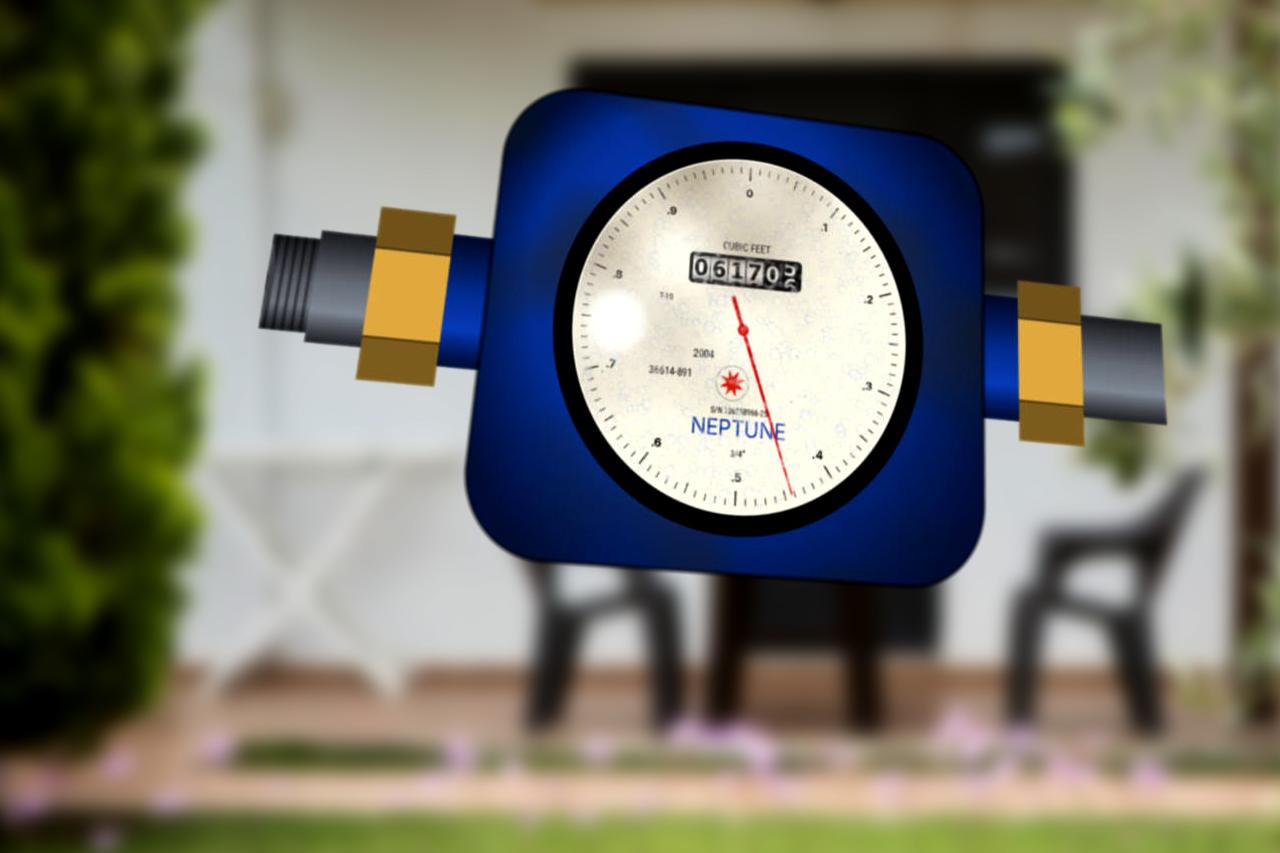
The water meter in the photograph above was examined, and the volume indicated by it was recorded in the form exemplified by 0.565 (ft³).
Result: 61705.44 (ft³)
